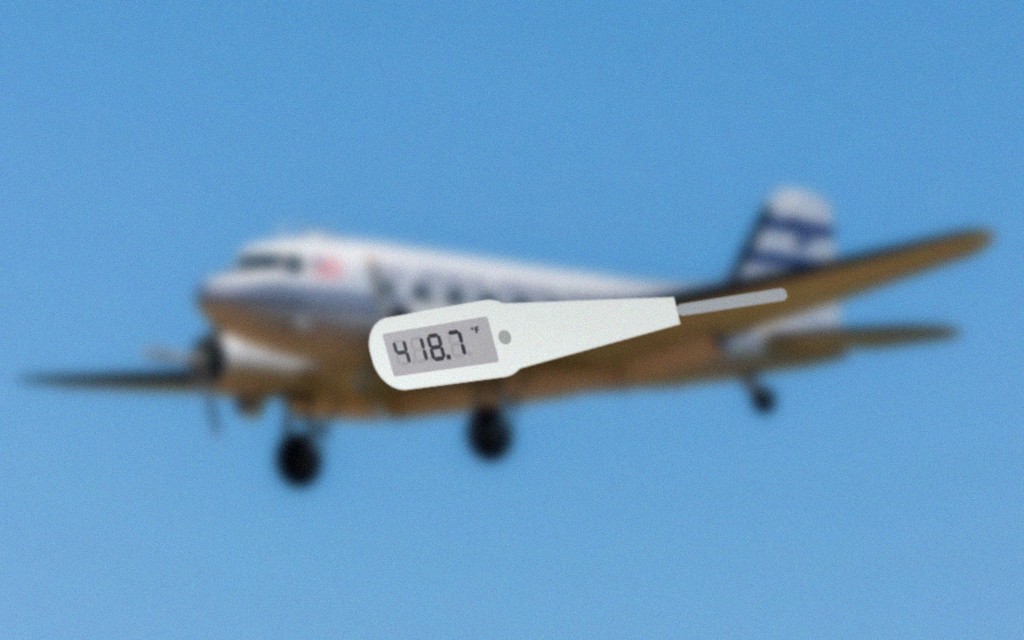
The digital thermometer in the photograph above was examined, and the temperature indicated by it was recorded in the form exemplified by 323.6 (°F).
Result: 418.7 (°F)
